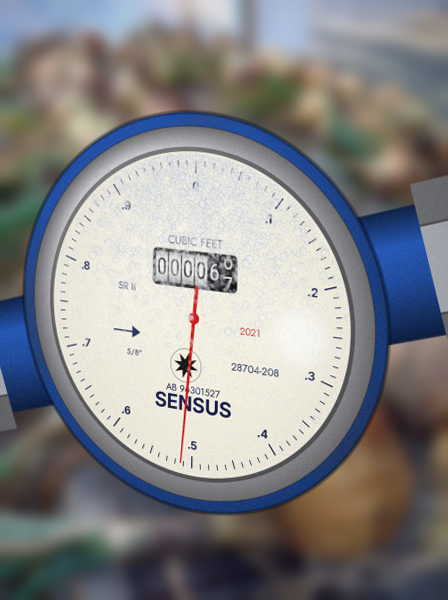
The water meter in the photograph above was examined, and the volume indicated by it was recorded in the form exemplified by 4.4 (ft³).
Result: 66.51 (ft³)
